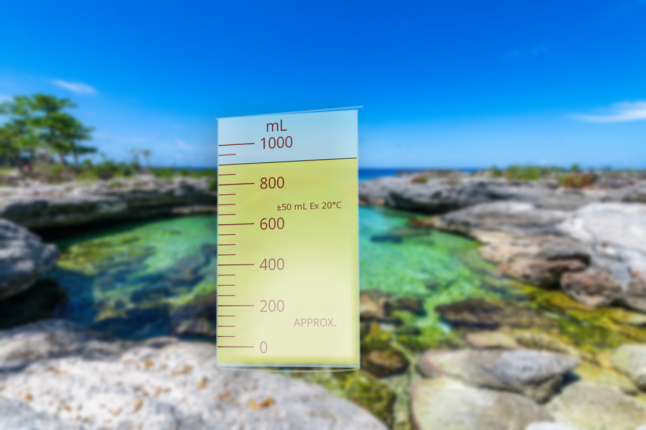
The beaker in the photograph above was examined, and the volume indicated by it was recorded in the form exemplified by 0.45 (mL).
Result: 900 (mL)
